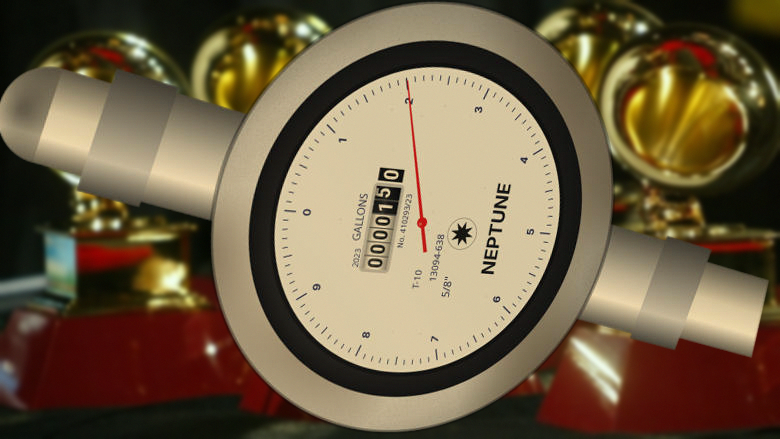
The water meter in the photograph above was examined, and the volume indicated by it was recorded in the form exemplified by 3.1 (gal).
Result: 152.0 (gal)
